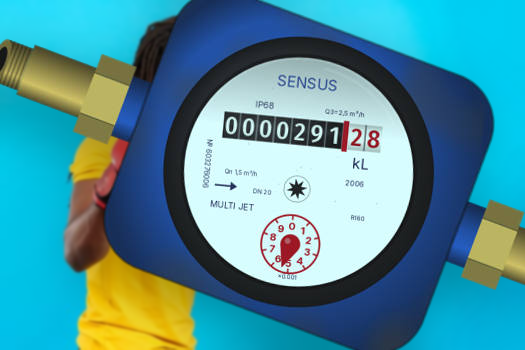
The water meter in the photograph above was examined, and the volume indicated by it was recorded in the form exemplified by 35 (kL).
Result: 291.285 (kL)
